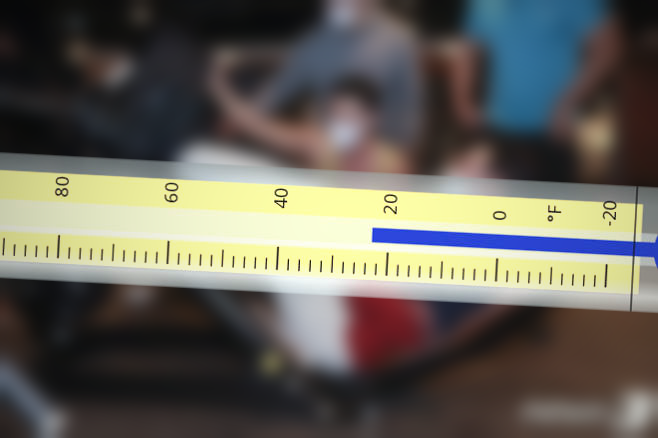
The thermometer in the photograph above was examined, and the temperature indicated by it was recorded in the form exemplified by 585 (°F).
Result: 23 (°F)
